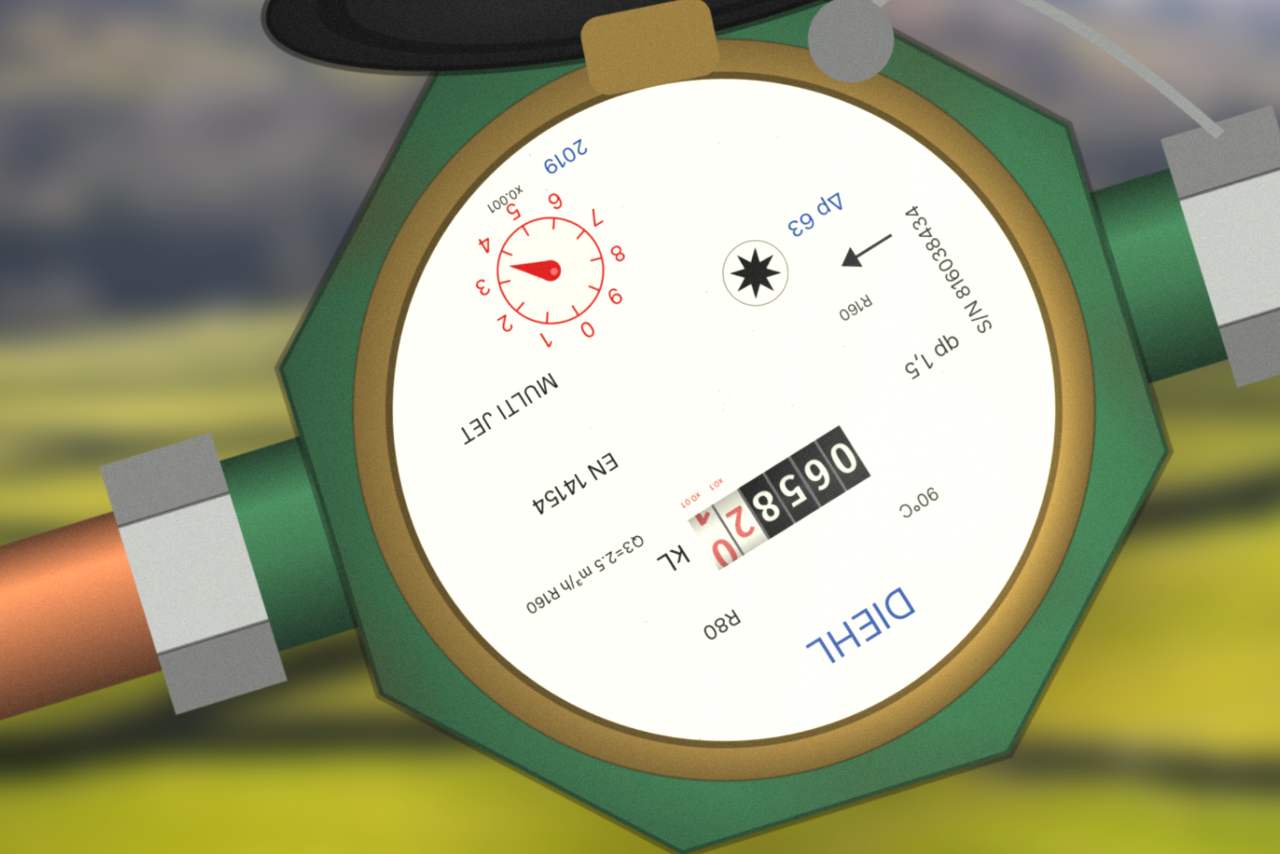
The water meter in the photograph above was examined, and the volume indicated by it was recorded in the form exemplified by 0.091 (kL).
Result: 658.203 (kL)
